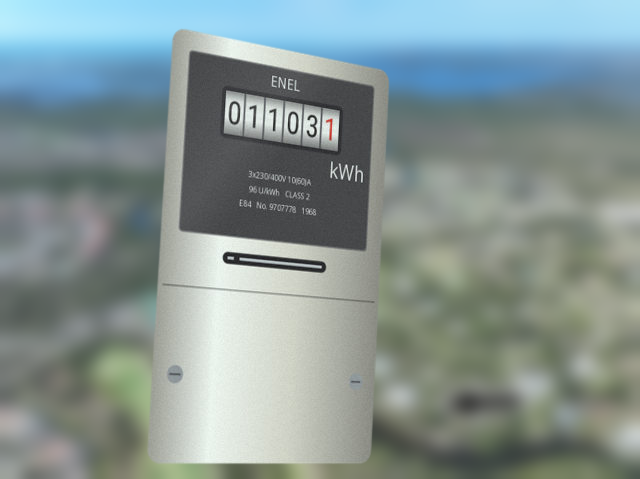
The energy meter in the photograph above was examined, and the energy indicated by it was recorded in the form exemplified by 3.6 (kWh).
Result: 1103.1 (kWh)
